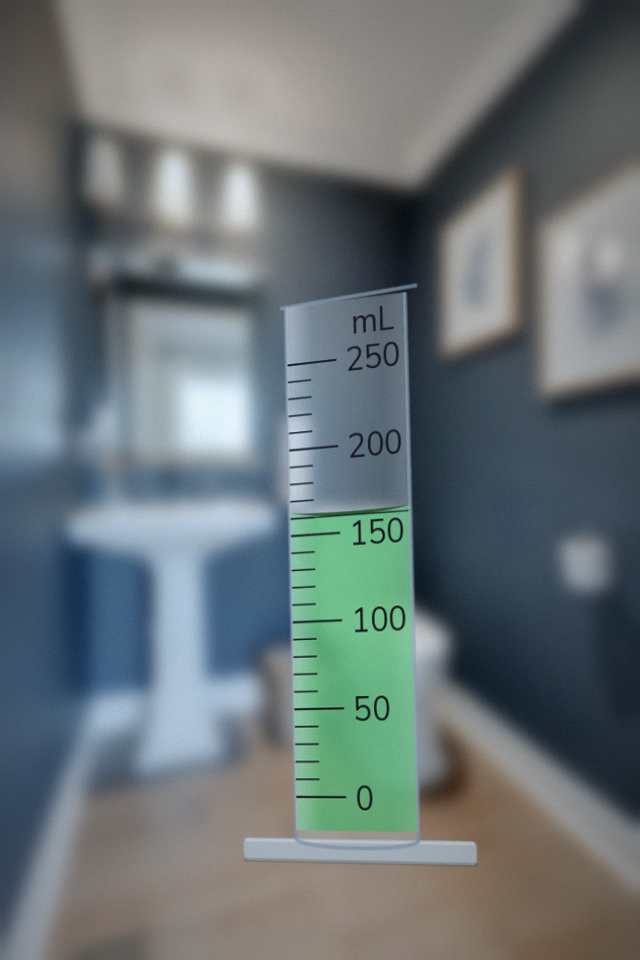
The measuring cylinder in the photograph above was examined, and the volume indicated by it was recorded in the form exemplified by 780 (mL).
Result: 160 (mL)
